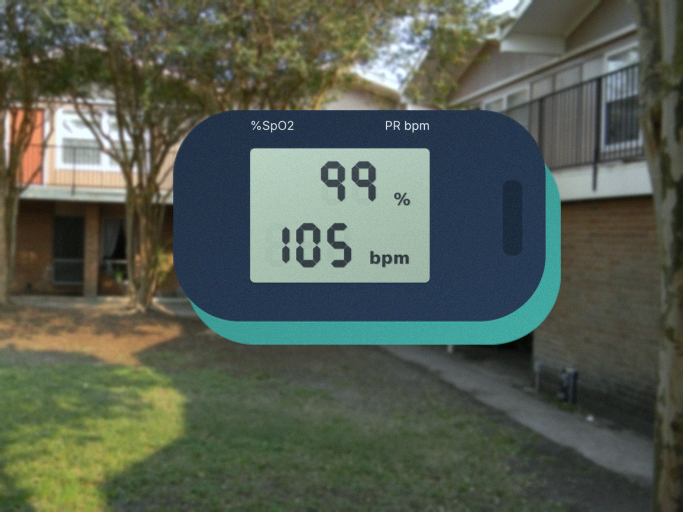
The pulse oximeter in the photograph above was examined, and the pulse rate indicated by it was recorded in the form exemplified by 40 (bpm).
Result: 105 (bpm)
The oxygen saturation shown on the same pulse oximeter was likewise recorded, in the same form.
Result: 99 (%)
